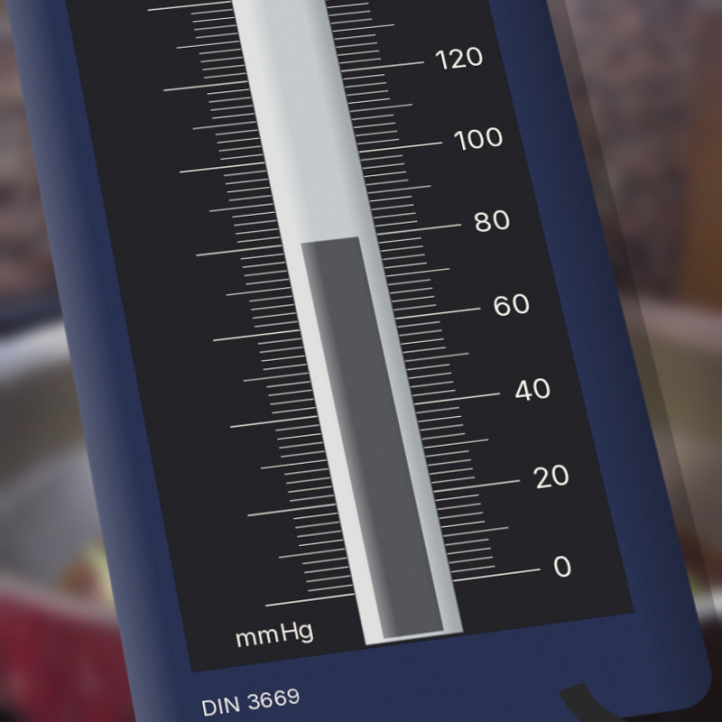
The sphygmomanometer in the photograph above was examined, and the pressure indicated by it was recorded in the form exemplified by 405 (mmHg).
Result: 80 (mmHg)
